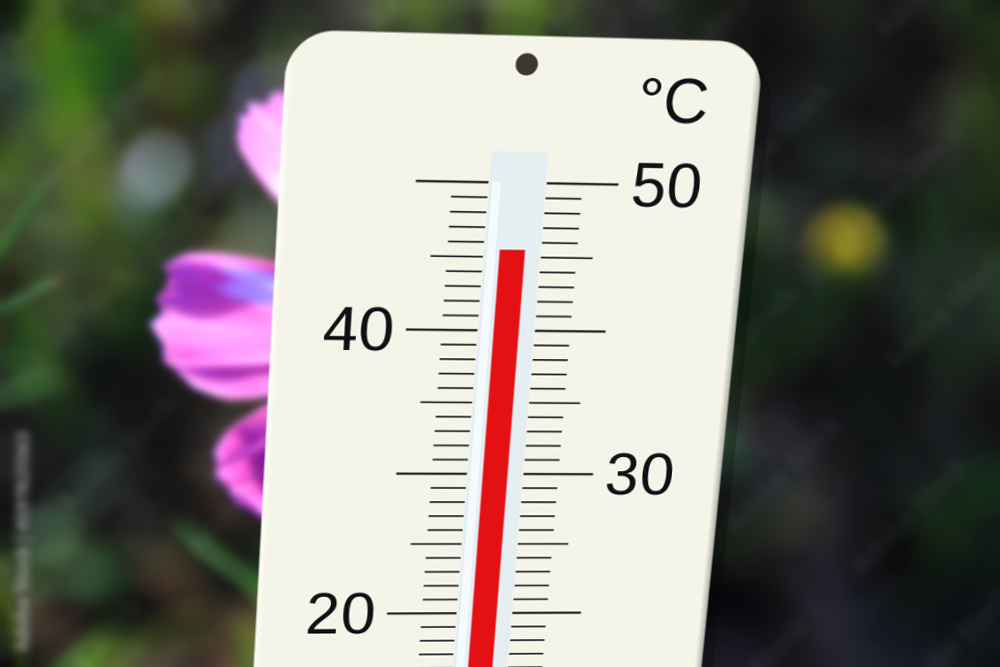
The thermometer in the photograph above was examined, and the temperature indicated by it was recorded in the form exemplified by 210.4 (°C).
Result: 45.5 (°C)
